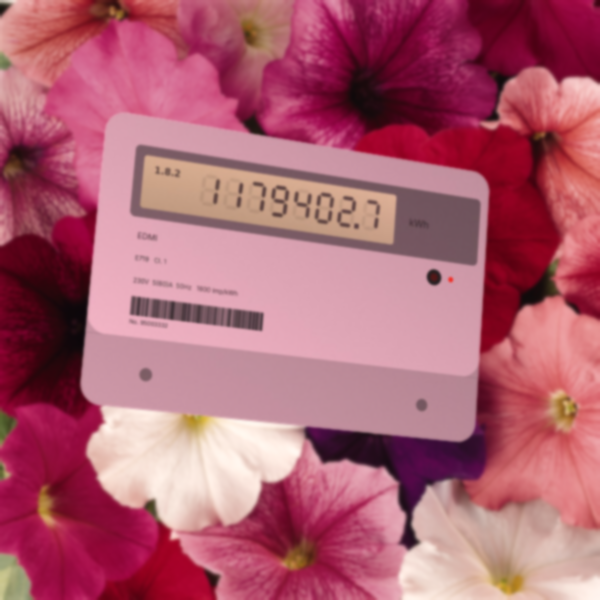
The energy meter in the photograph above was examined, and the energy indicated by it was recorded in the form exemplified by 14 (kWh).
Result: 1179402.7 (kWh)
